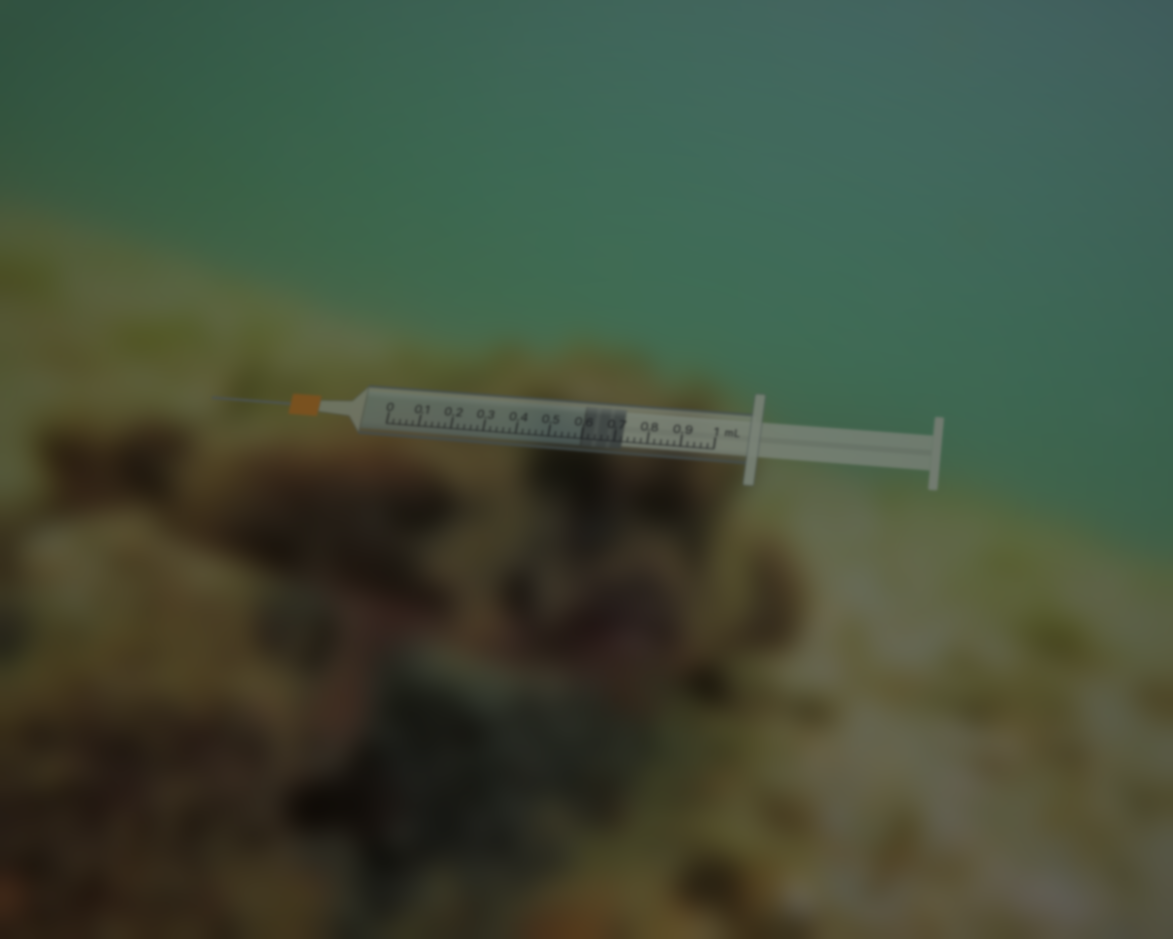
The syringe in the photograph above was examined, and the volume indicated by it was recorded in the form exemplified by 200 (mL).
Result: 0.6 (mL)
